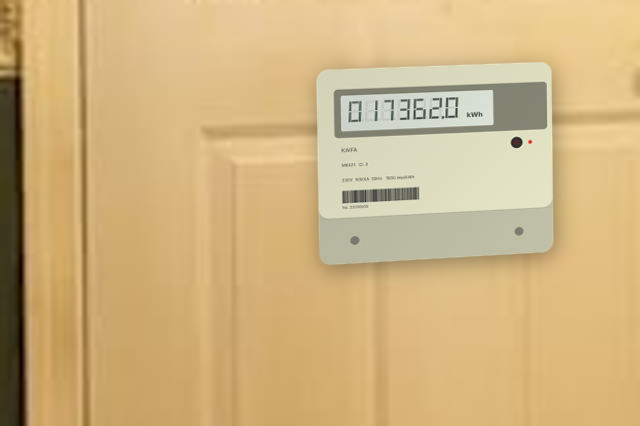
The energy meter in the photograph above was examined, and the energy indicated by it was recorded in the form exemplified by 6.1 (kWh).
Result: 17362.0 (kWh)
